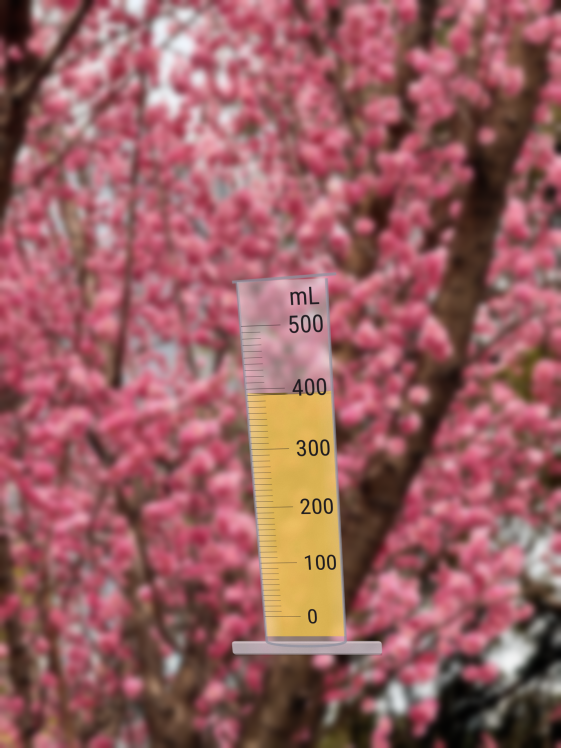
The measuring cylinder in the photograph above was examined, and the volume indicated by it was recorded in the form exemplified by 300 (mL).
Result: 390 (mL)
